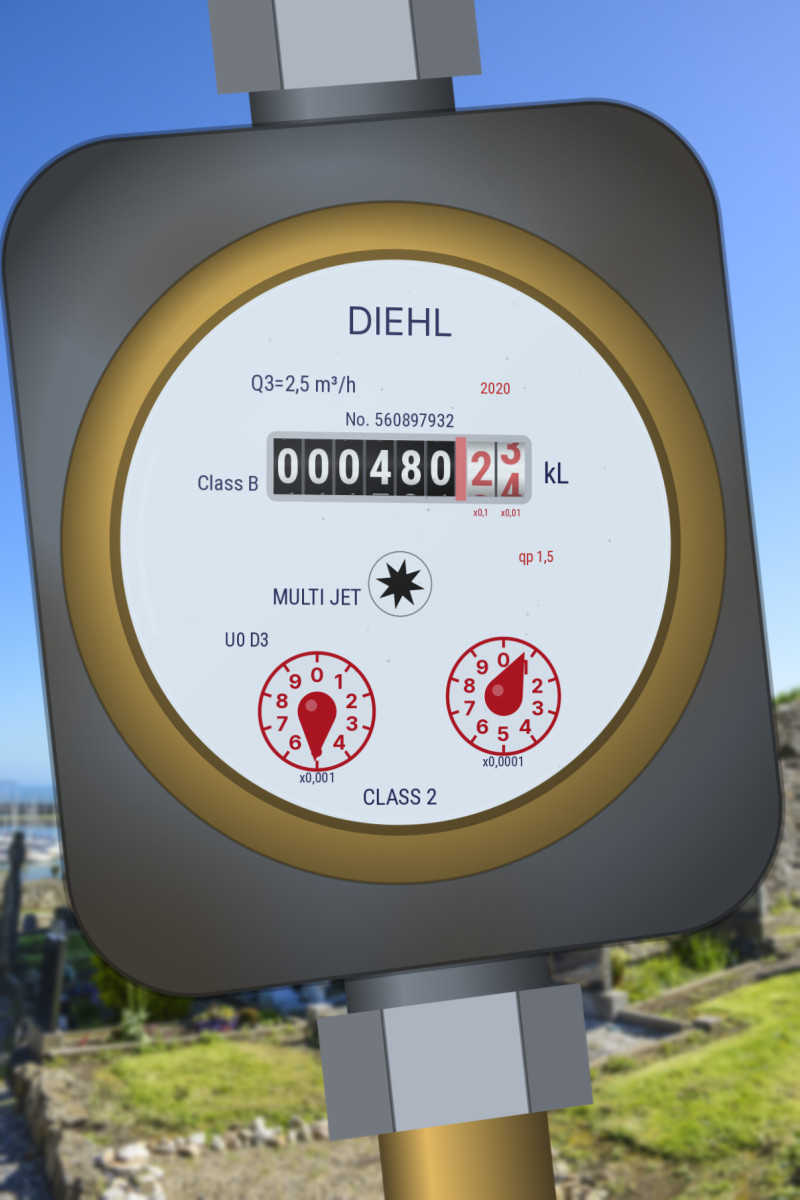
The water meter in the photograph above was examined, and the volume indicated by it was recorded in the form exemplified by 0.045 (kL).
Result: 480.2350 (kL)
